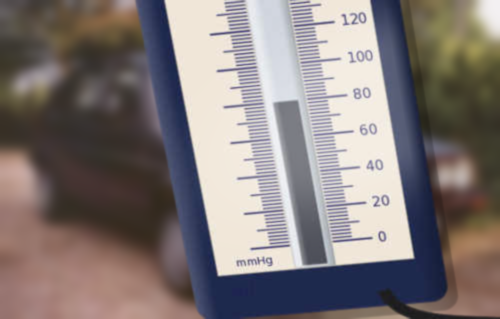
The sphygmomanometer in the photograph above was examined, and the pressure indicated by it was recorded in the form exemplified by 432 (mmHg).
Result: 80 (mmHg)
